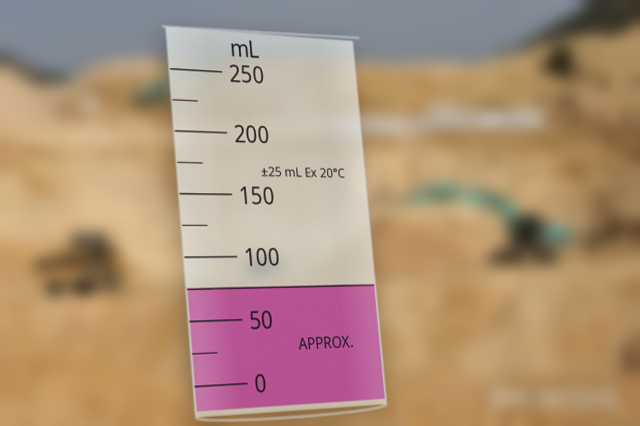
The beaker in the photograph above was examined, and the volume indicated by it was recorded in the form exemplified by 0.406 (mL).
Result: 75 (mL)
